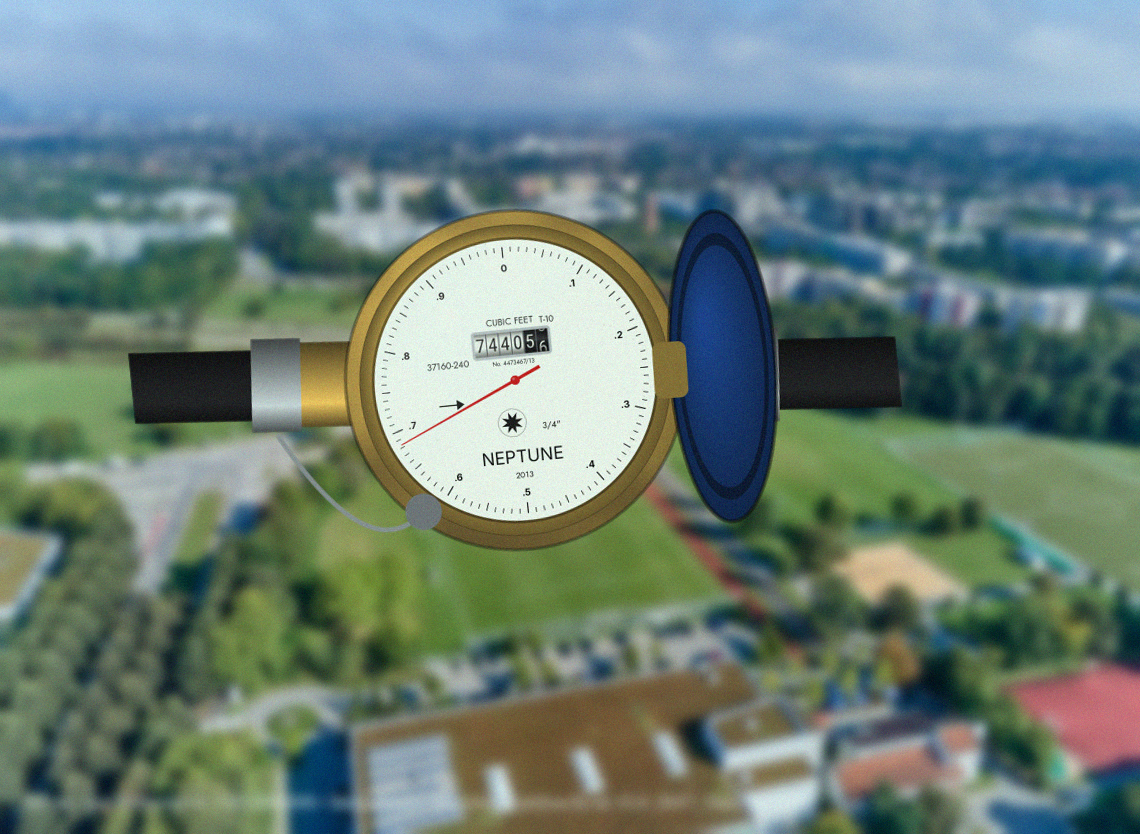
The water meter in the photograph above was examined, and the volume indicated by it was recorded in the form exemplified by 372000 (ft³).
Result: 744055.68 (ft³)
